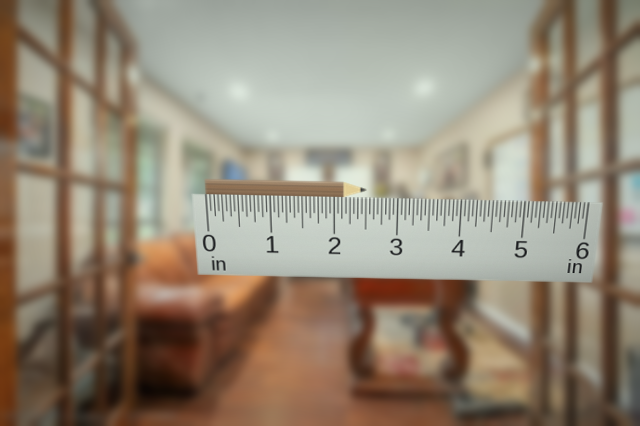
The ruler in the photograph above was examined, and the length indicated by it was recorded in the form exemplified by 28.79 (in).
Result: 2.5 (in)
